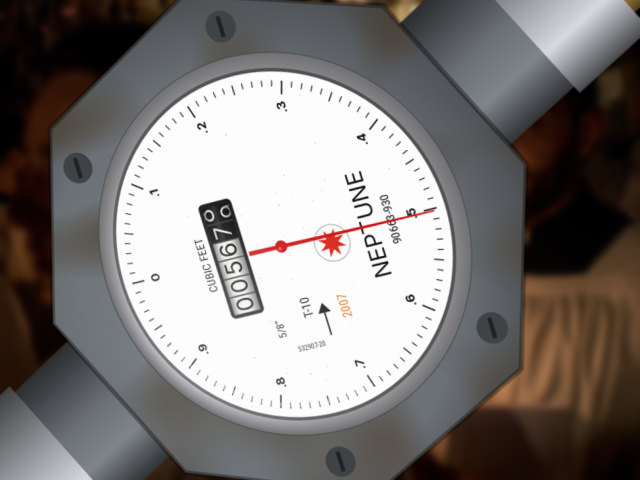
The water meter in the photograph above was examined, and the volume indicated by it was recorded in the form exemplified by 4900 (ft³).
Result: 5678.50 (ft³)
